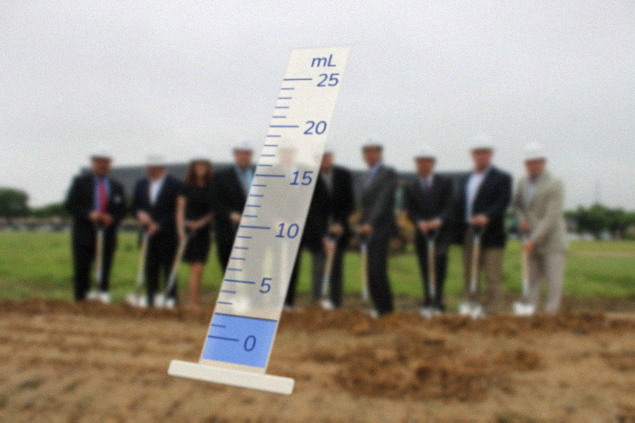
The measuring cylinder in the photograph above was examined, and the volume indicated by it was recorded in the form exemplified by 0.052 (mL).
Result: 2 (mL)
